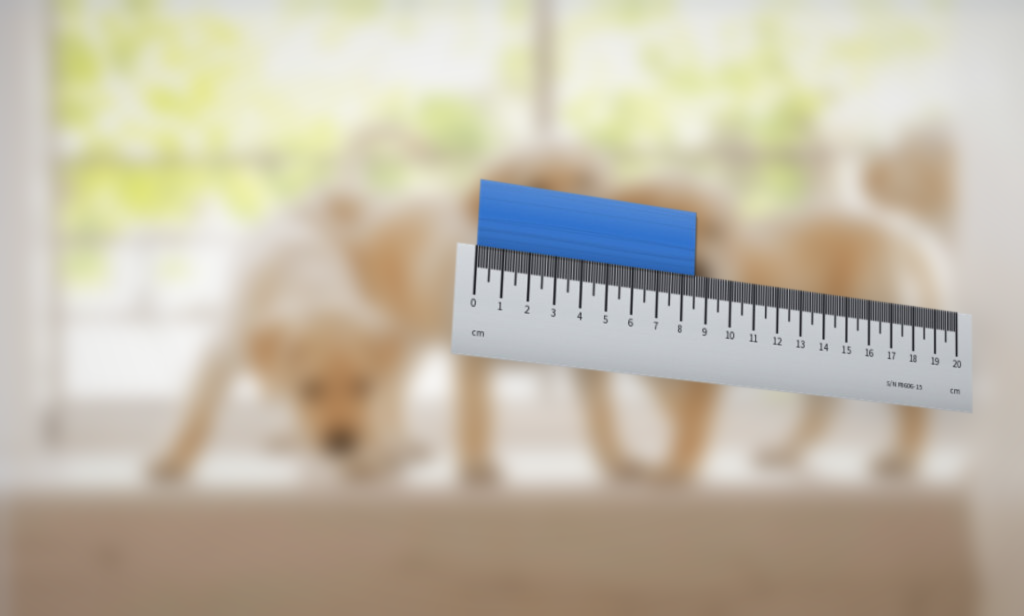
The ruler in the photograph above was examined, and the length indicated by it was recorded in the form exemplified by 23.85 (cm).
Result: 8.5 (cm)
